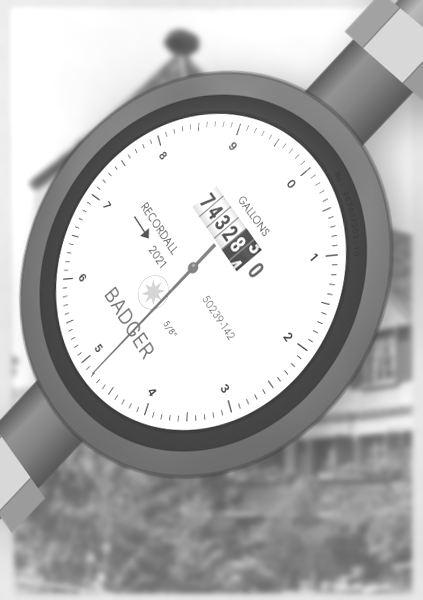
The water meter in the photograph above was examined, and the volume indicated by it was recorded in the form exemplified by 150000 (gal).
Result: 7432834.8 (gal)
